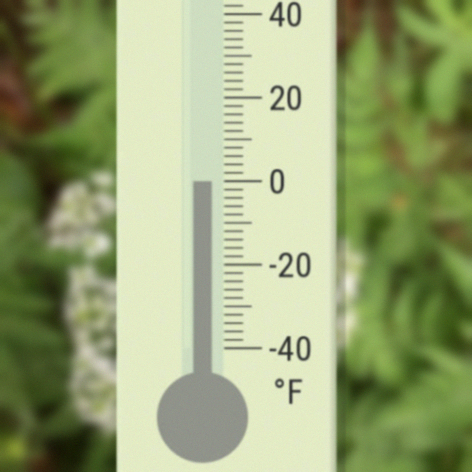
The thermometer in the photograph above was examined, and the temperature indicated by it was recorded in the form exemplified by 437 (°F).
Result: 0 (°F)
